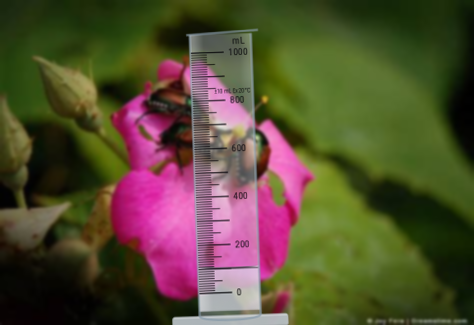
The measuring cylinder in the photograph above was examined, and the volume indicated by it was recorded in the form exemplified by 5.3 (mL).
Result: 100 (mL)
